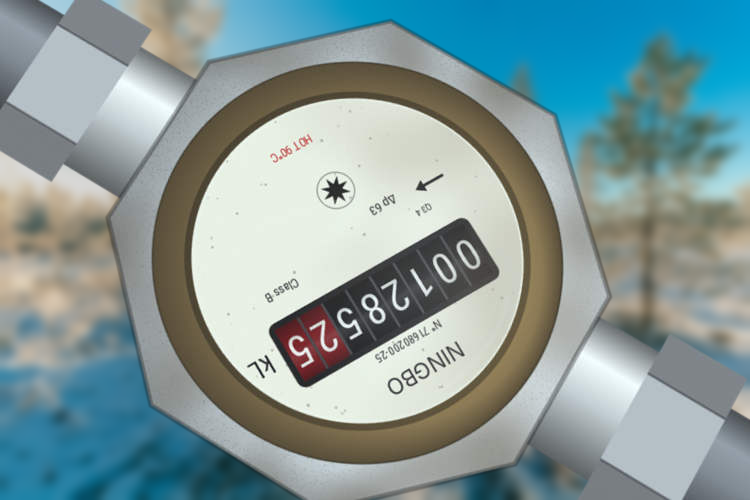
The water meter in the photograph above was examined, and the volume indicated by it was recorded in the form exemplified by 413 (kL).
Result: 1285.25 (kL)
